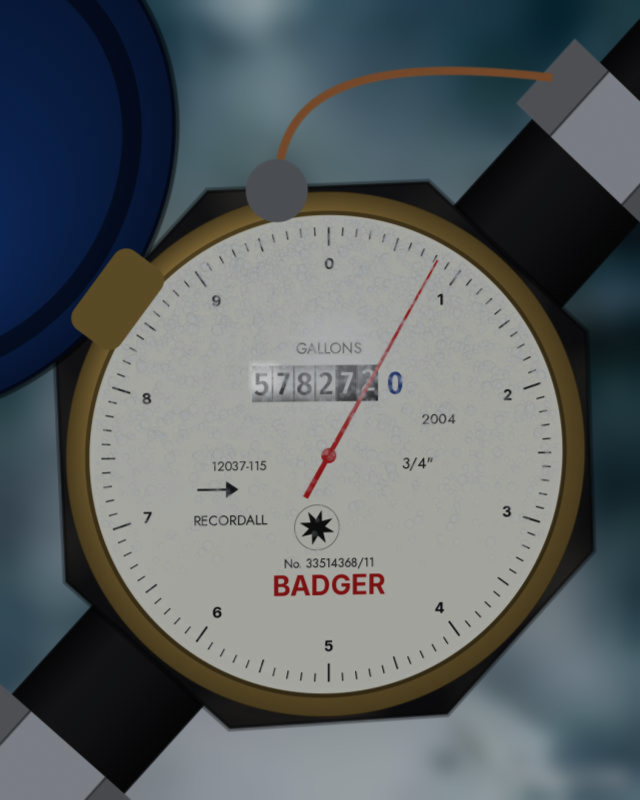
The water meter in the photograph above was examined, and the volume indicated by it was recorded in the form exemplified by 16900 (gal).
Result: 5782720.8 (gal)
